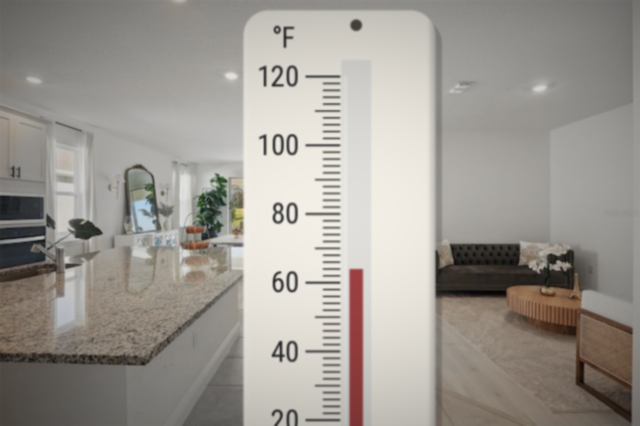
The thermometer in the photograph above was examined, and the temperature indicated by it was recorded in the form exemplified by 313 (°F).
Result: 64 (°F)
